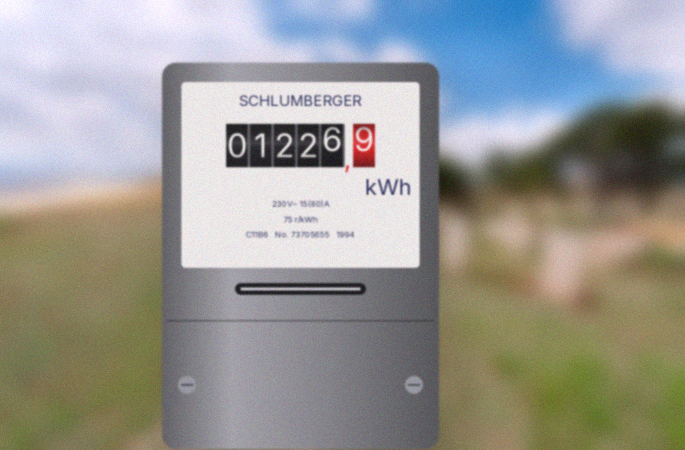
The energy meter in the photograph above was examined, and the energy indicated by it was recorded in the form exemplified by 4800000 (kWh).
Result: 1226.9 (kWh)
